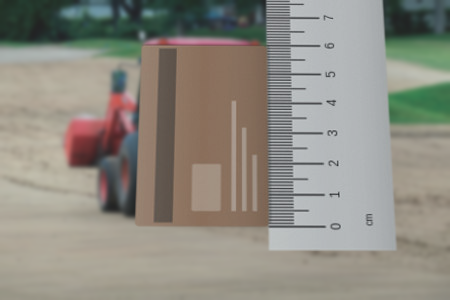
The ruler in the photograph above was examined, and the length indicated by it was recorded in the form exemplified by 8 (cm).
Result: 6 (cm)
